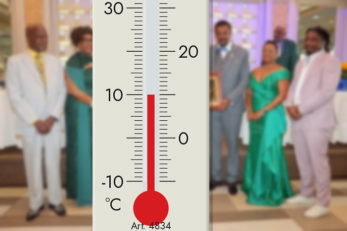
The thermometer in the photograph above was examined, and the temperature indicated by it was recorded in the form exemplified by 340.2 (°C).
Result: 10 (°C)
